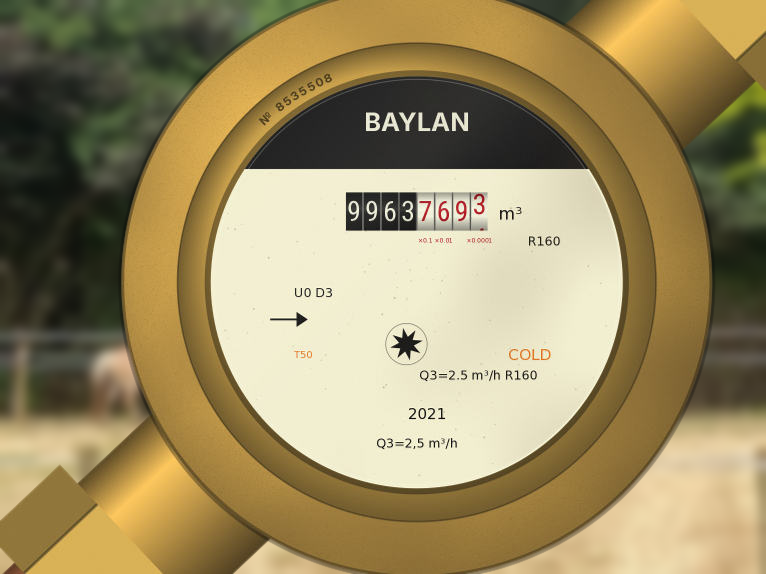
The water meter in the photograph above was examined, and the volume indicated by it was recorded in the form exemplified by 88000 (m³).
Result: 9963.7693 (m³)
